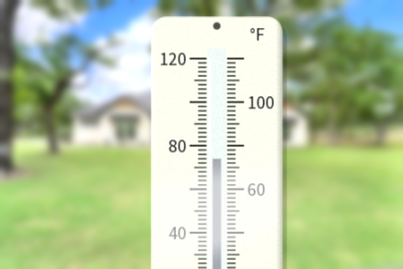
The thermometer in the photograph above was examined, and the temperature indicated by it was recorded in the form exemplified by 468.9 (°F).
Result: 74 (°F)
